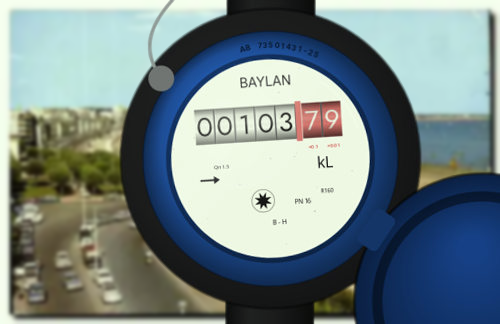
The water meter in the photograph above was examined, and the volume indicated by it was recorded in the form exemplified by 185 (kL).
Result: 103.79 (kL)
